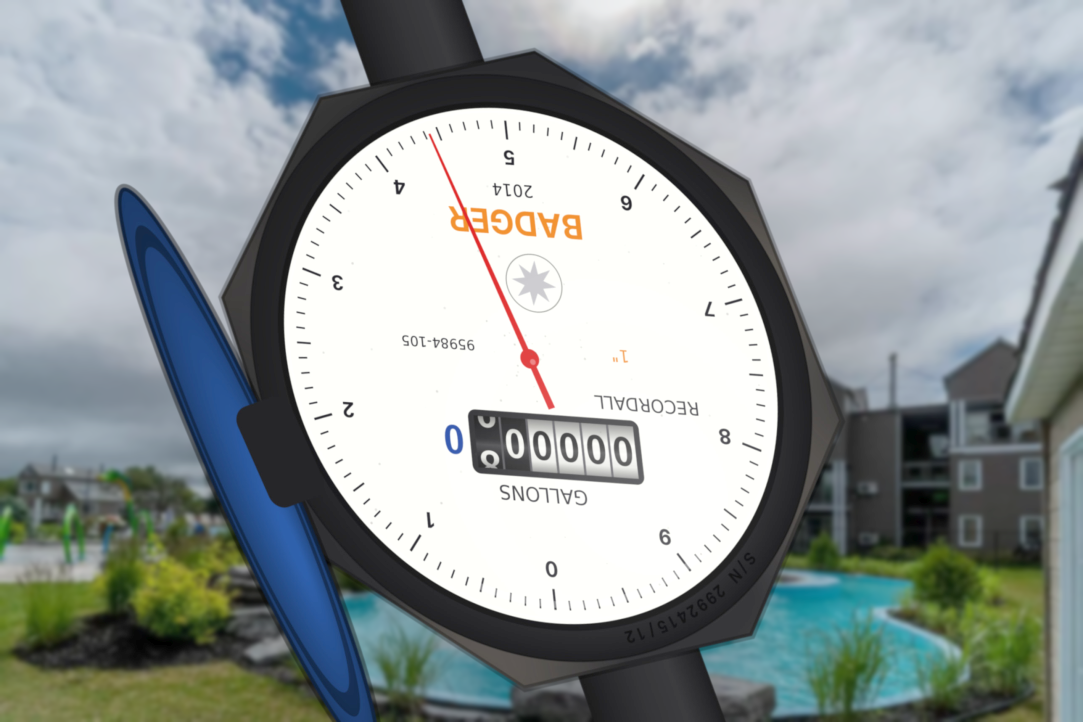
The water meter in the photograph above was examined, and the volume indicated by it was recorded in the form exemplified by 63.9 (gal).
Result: 84.4 (gal)
